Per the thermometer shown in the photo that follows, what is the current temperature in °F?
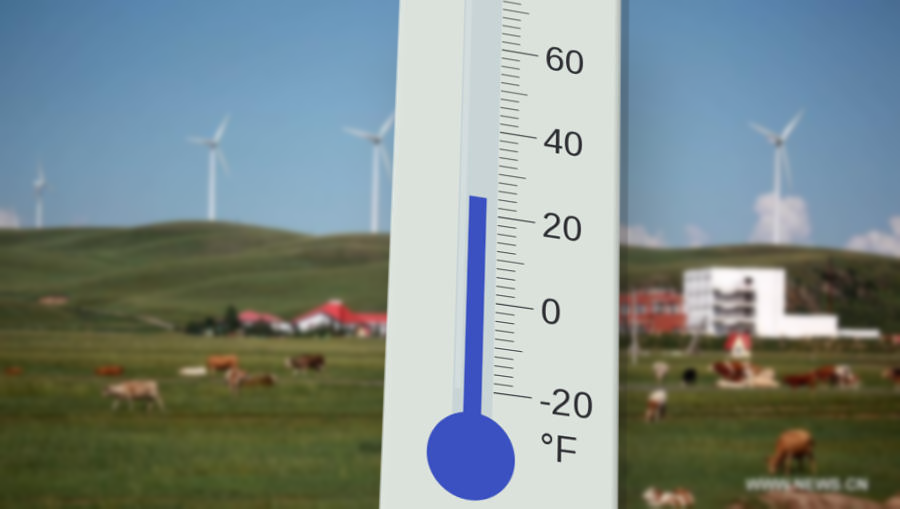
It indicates 24 °F
